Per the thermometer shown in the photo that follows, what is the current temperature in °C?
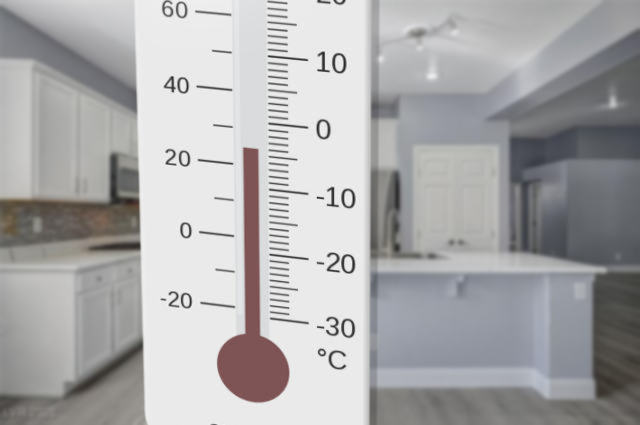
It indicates -4 °C
